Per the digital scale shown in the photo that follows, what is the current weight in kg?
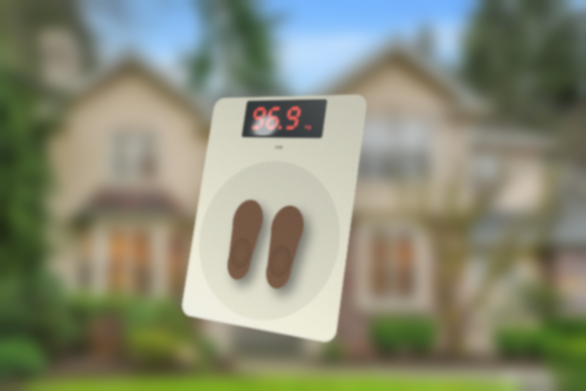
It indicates 96.9 kg
